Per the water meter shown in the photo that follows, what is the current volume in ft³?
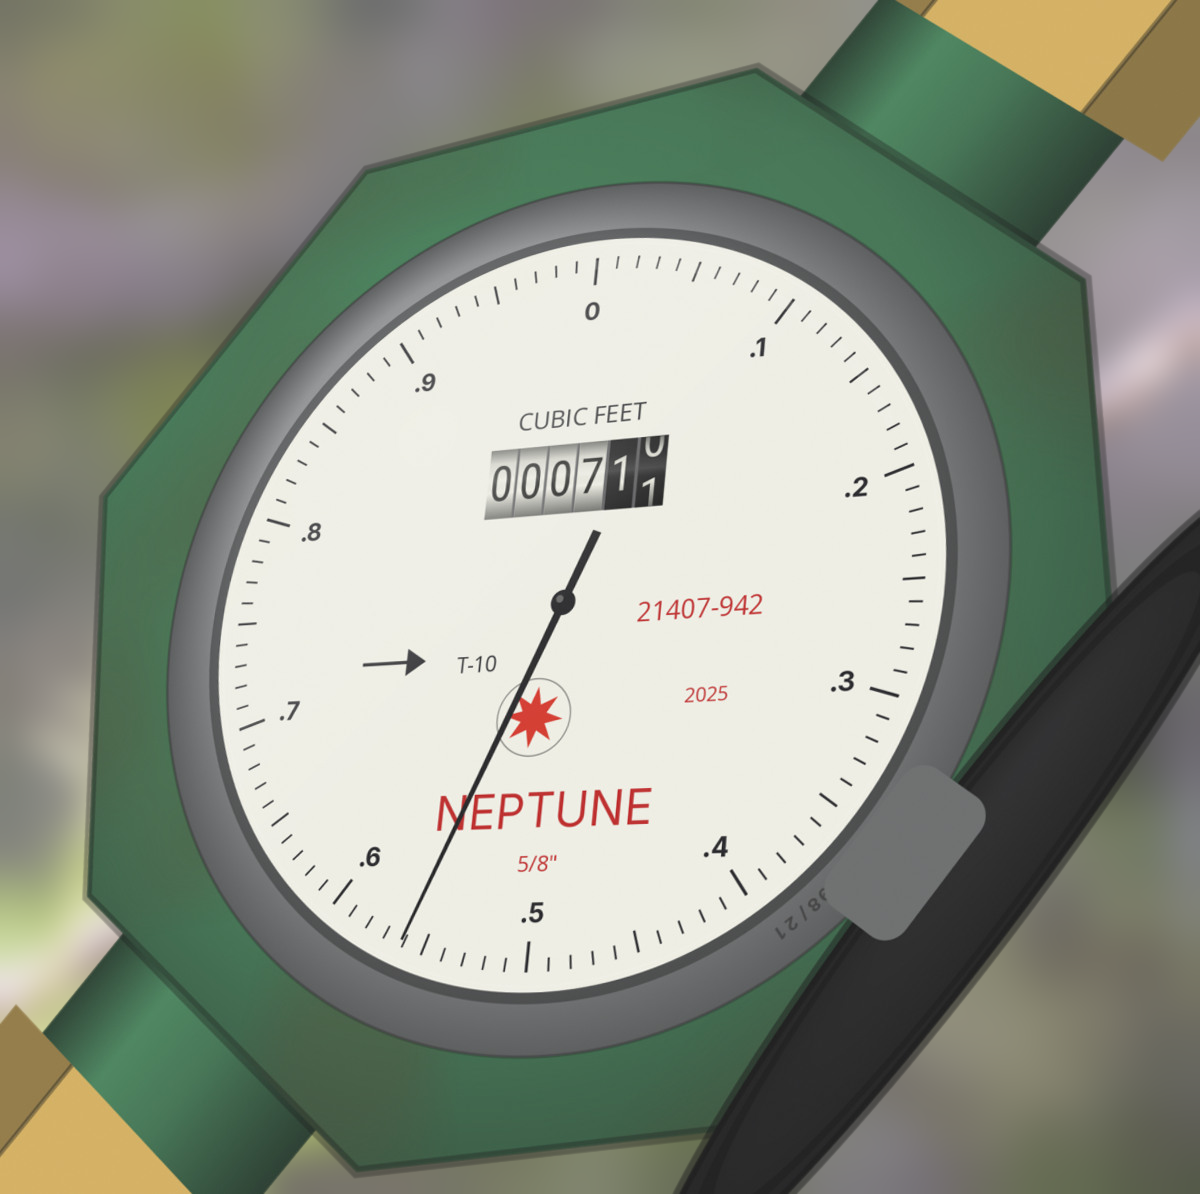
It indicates 710.56 ft³
